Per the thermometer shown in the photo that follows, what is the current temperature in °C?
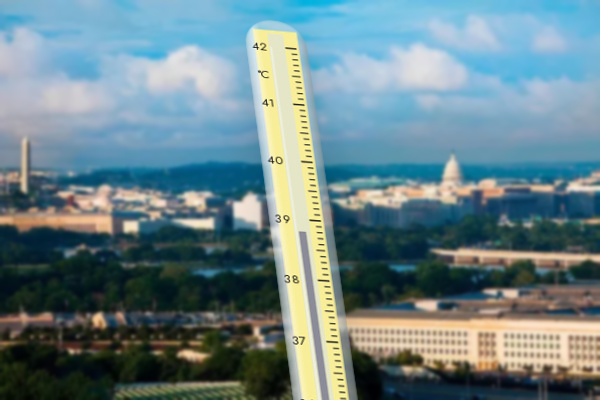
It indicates 38.8 °C
